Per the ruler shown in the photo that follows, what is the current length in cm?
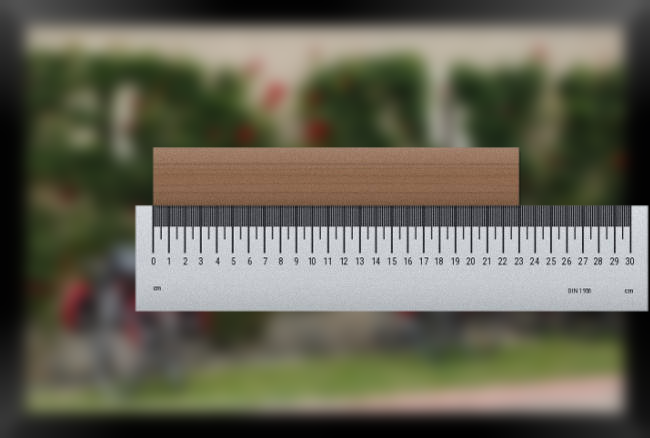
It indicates 23 cm
